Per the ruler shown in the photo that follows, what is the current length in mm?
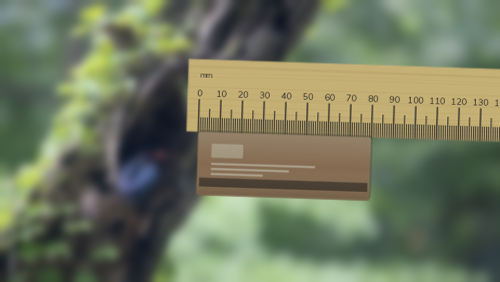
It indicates 80 mm
